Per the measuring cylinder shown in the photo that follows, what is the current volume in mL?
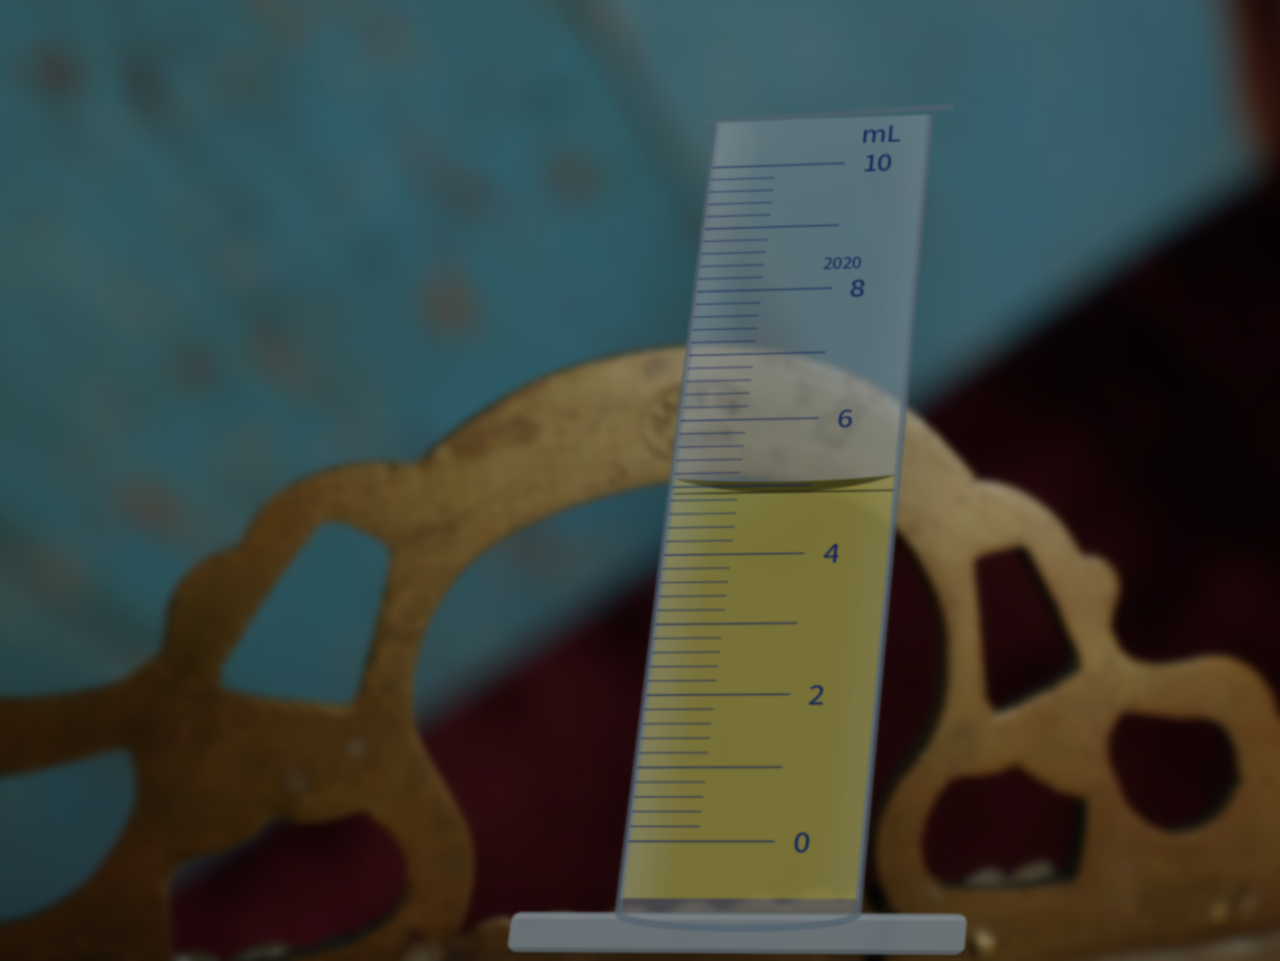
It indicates 4.9 mL
